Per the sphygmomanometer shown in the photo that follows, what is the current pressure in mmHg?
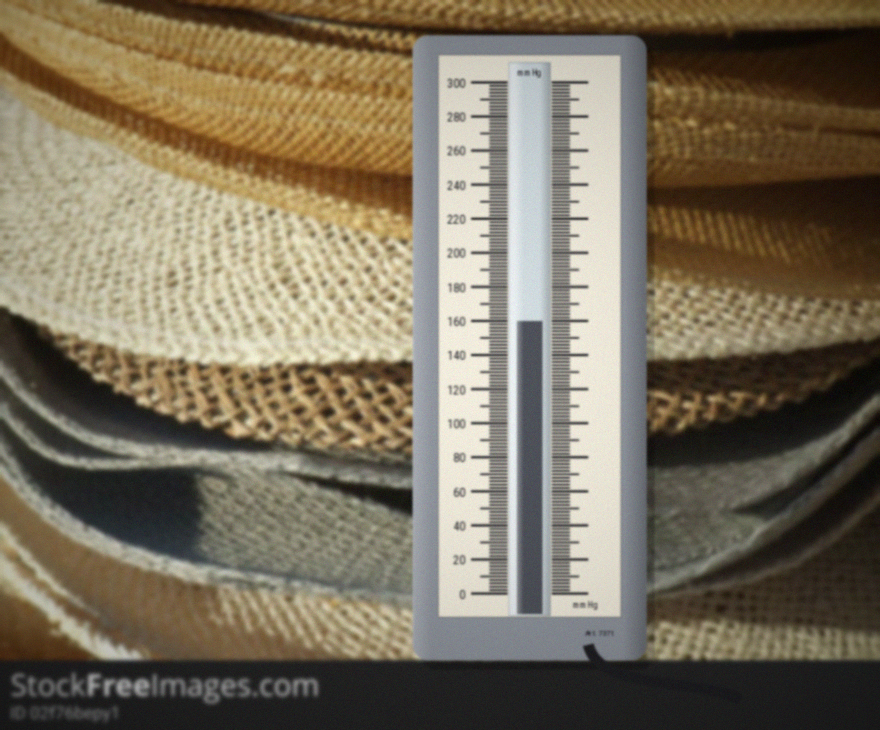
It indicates 160 mmHg
